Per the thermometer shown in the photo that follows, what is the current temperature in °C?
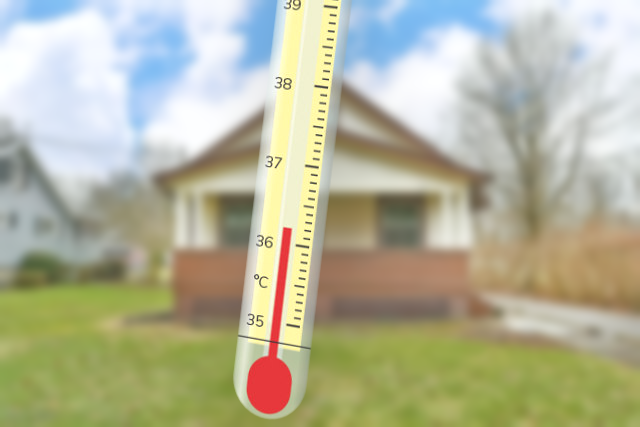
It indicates 36.2 °C
